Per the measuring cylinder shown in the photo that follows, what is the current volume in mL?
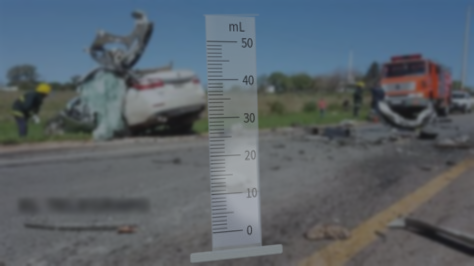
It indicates 10 mL
